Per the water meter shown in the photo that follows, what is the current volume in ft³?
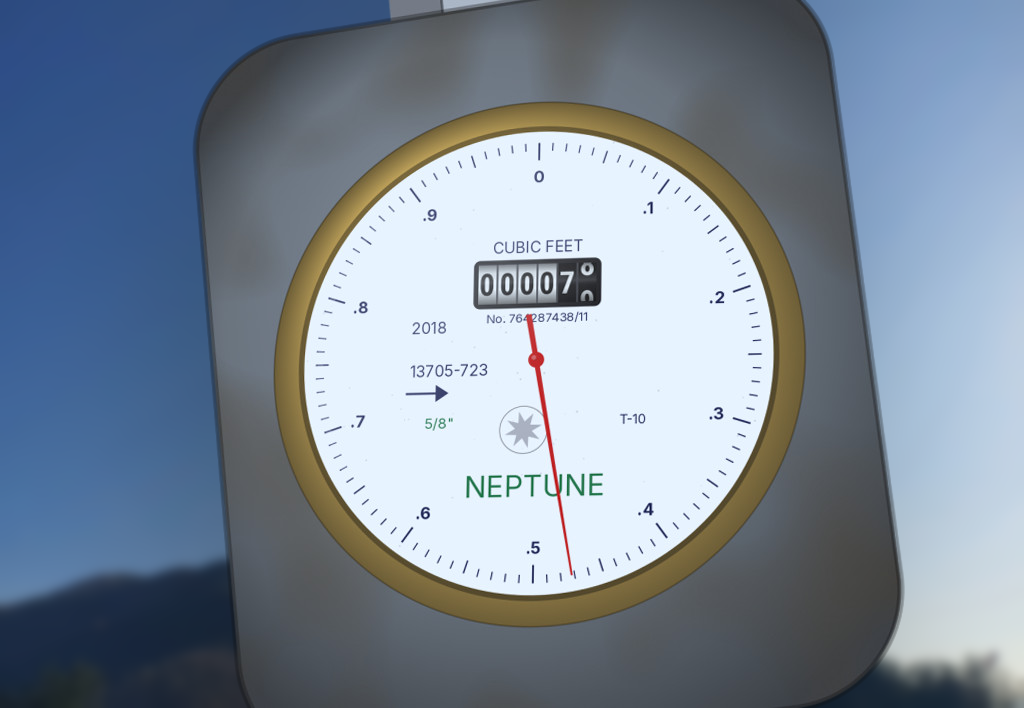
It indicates 78.47 ft³
